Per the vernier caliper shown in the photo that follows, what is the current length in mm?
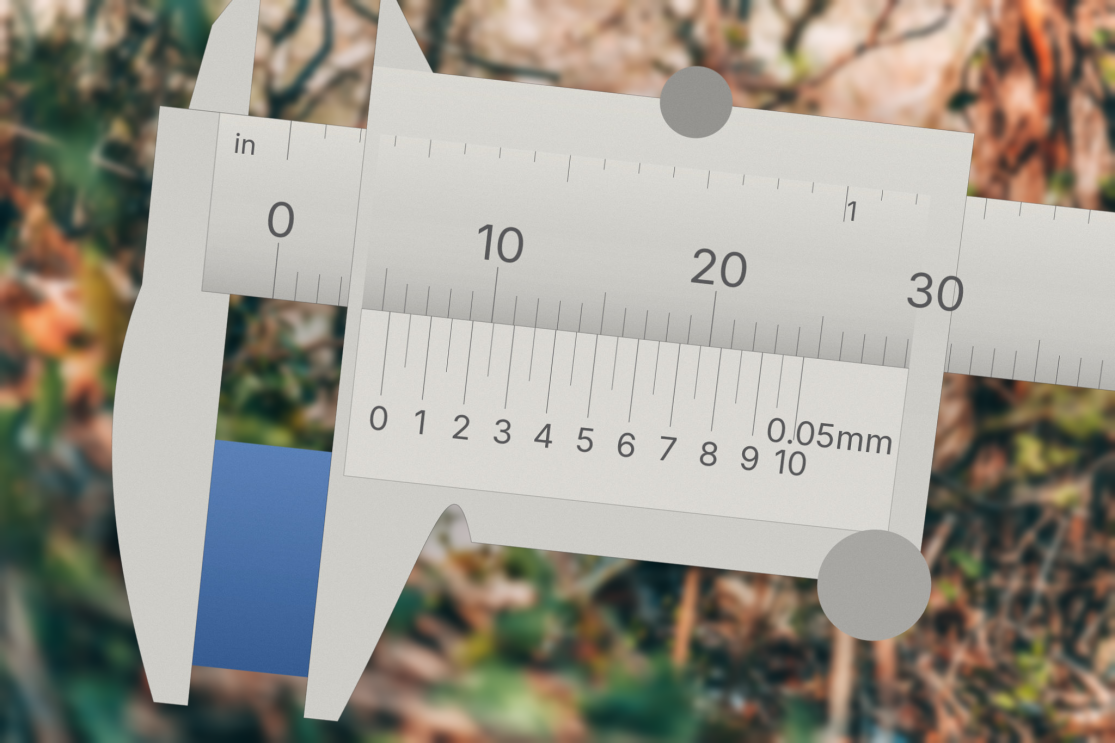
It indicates 5.35 mm
